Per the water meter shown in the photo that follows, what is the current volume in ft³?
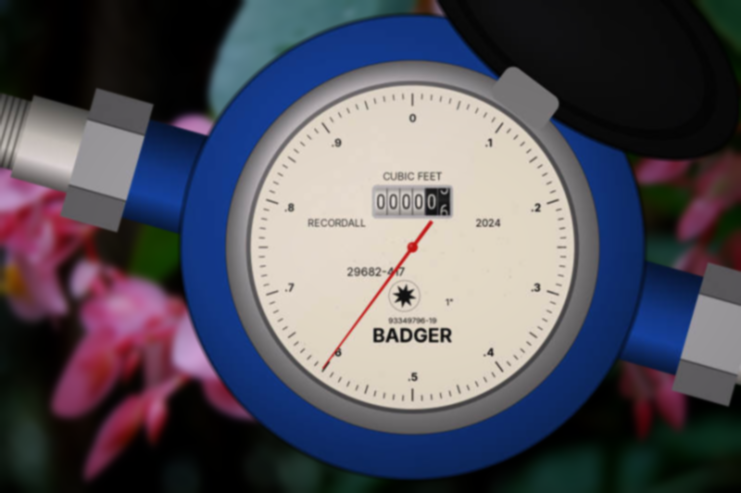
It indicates 5.60 ft³
